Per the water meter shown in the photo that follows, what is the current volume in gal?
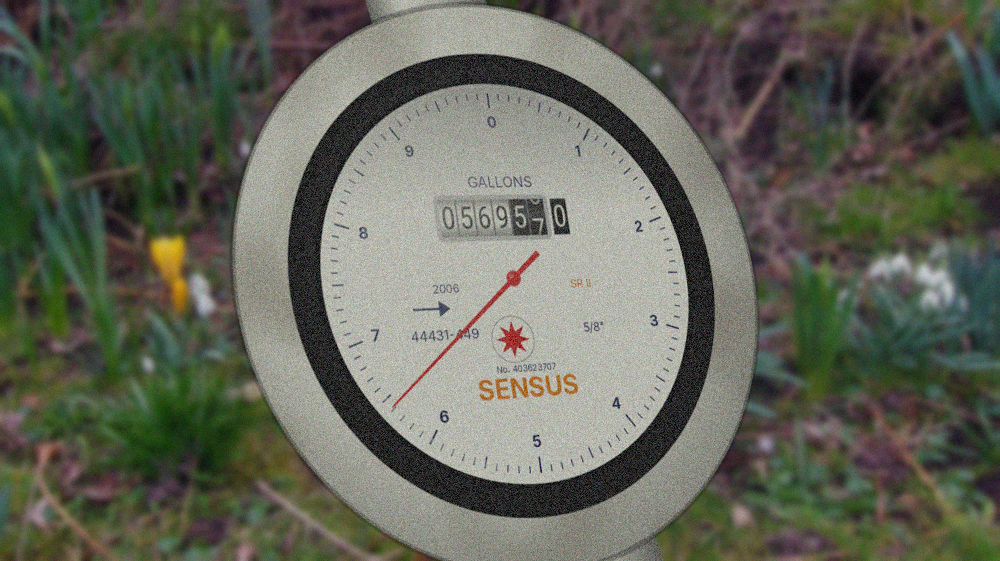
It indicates 569566.4 gal
